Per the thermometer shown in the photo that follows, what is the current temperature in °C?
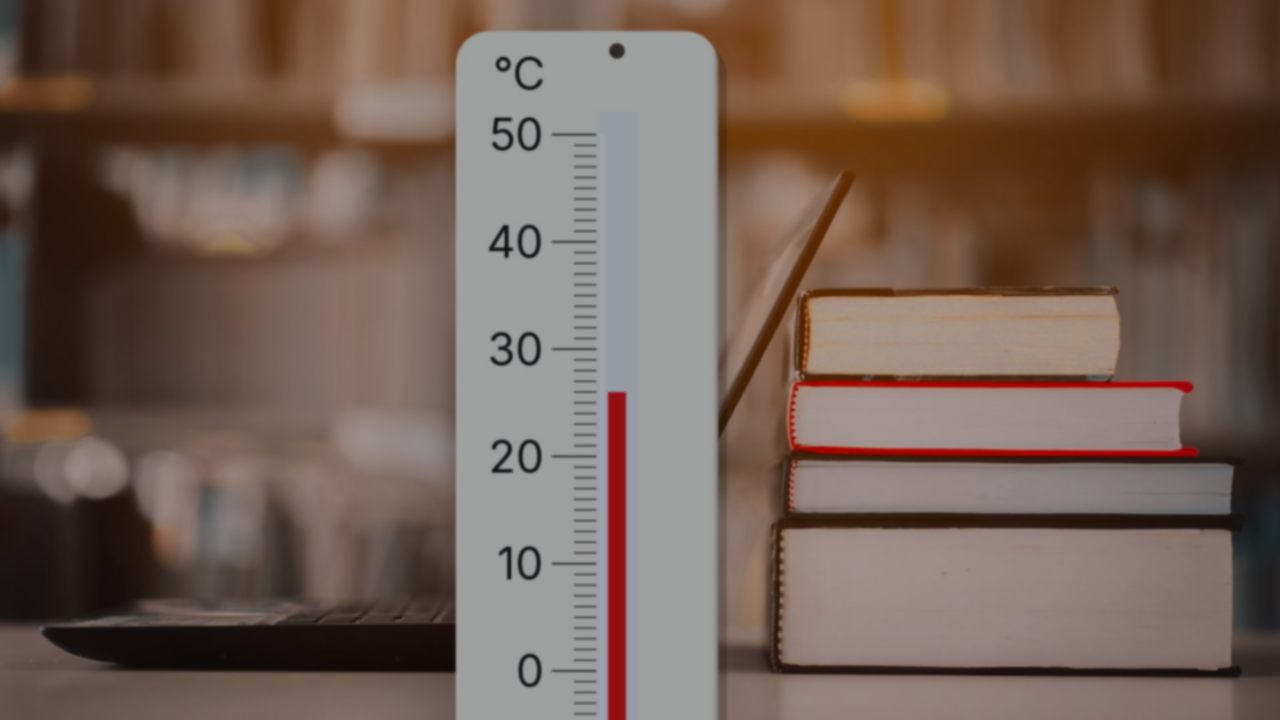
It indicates 26 °C
